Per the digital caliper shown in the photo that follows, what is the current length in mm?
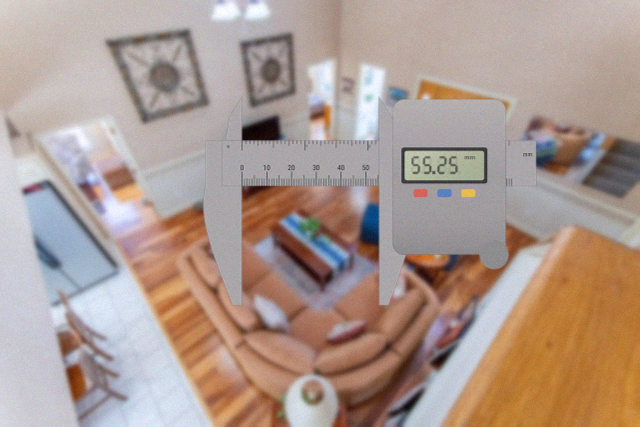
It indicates 55.25 mm
